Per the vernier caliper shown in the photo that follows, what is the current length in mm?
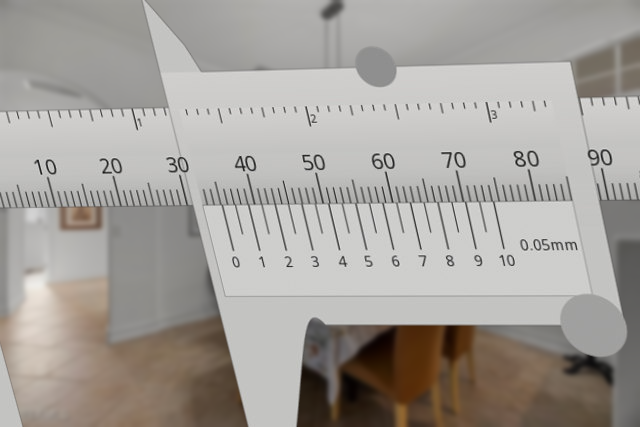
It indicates 35.2 mm
